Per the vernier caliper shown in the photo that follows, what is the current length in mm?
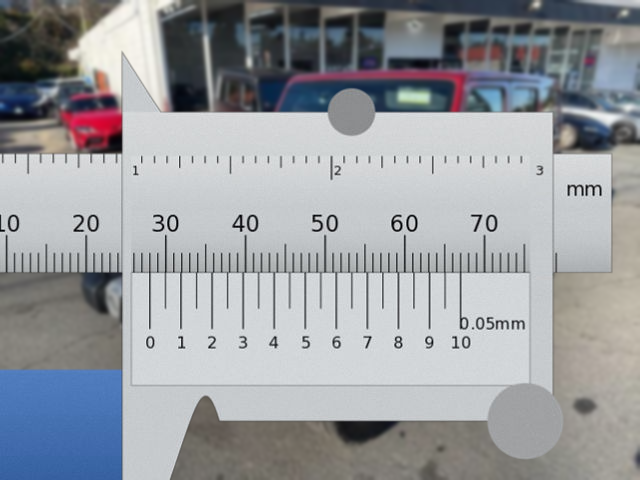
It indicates 28.0 mm
